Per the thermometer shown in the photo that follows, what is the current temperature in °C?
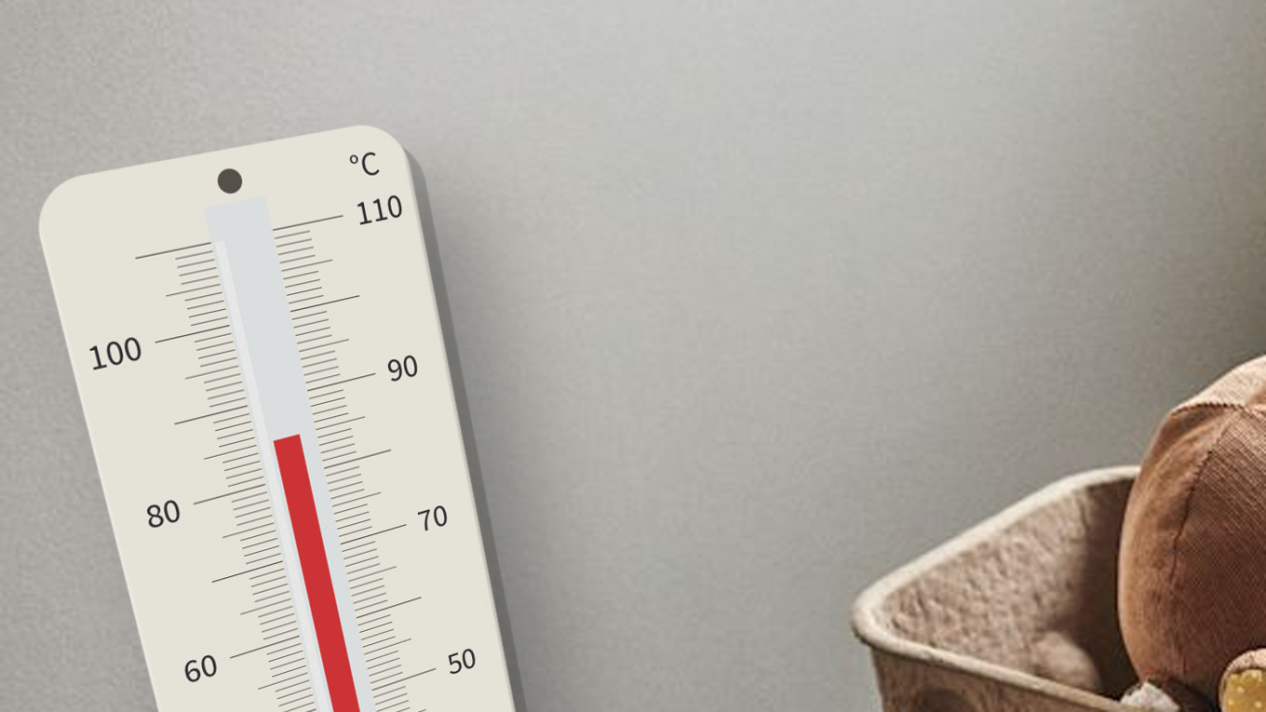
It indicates 85 °C
